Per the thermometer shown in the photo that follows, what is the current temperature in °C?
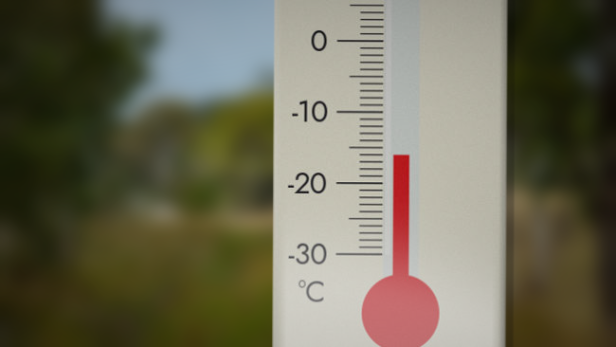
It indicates -16 °C
